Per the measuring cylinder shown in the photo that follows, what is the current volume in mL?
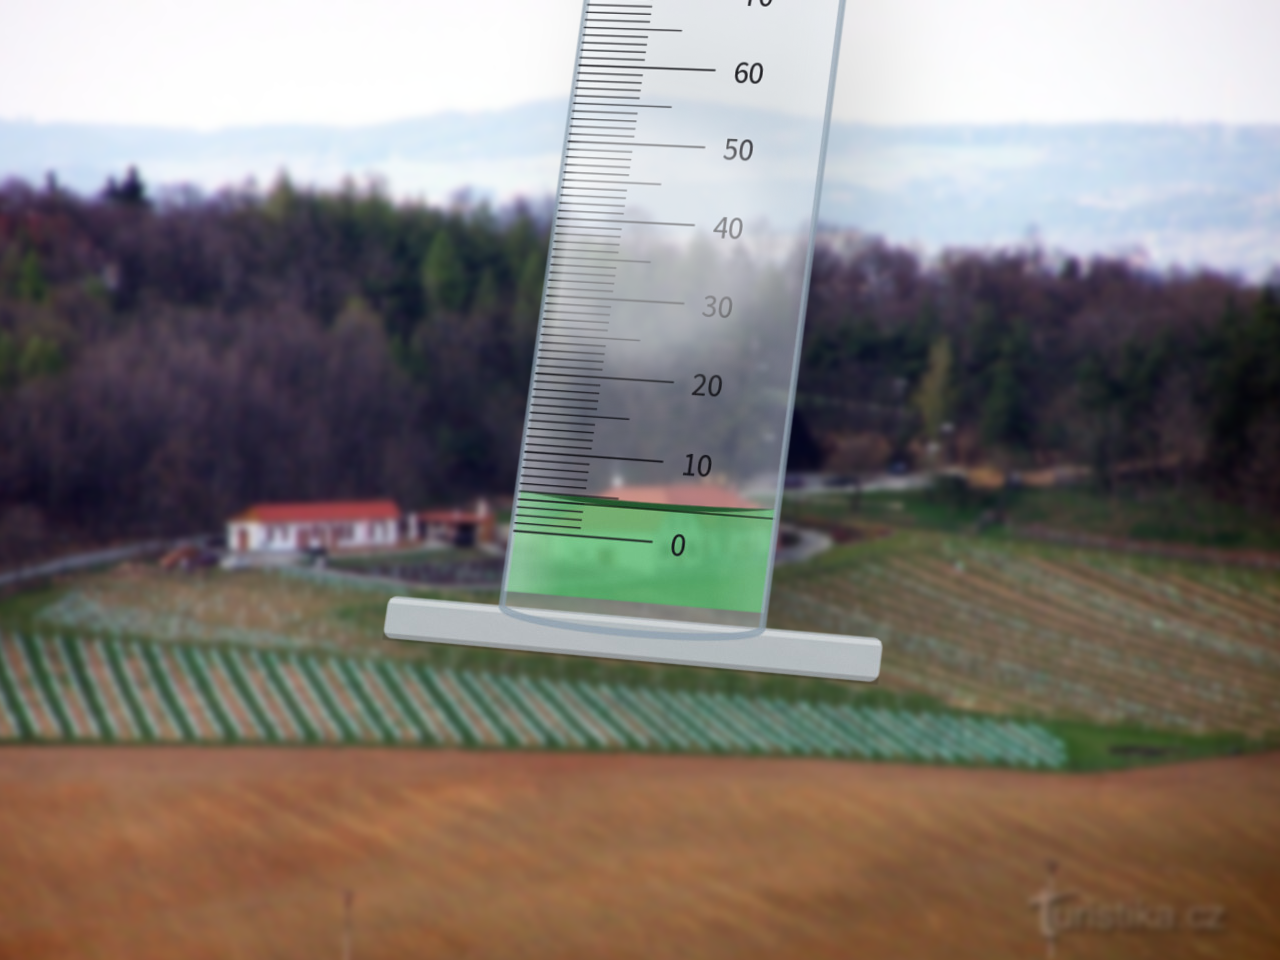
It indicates 4 mL
